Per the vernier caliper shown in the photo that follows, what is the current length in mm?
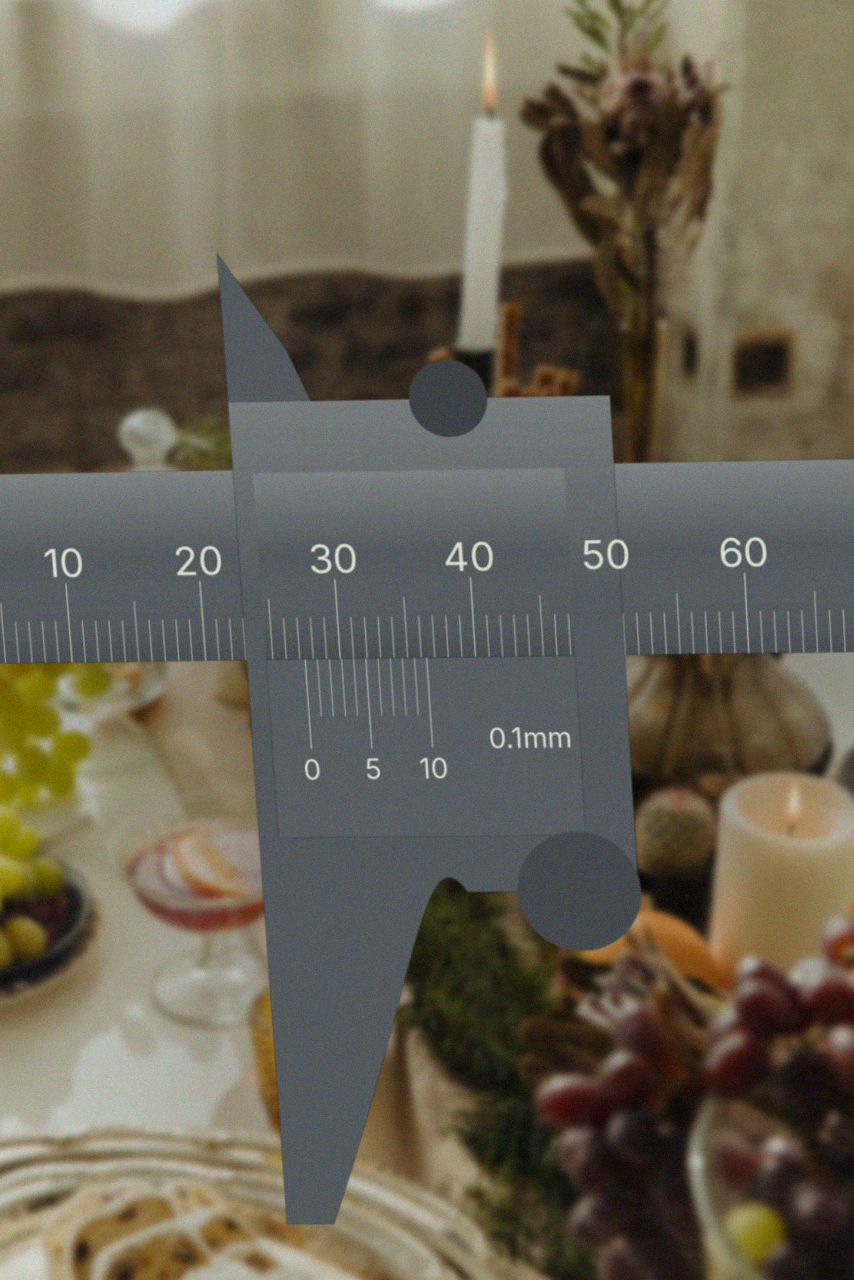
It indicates 27.4 mm
